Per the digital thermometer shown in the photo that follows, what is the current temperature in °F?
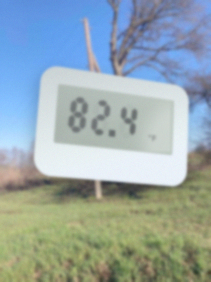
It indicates 82.4 °F
